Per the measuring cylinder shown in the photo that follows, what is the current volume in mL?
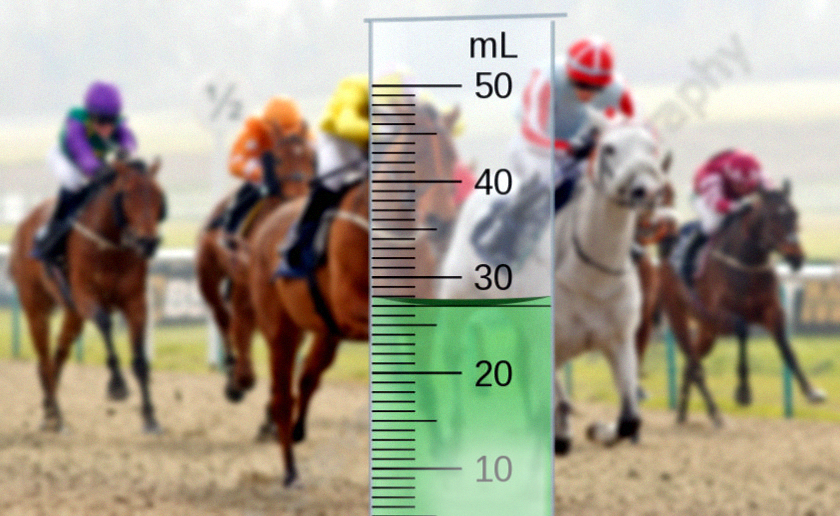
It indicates 27 mL
